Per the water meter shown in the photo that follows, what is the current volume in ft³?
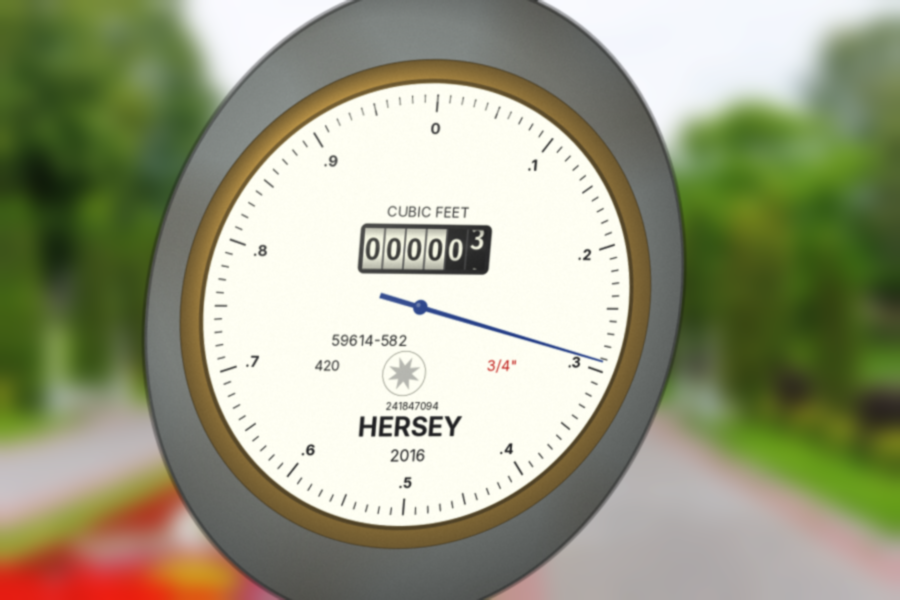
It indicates 3.29 ft³
